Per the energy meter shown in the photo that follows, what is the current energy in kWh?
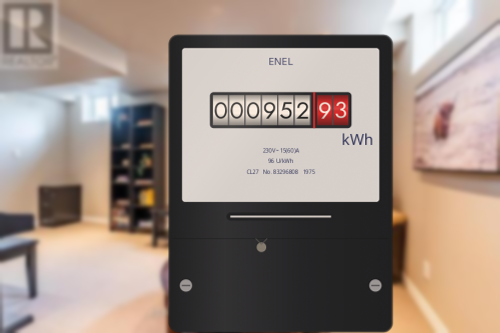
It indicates 952.93 kWh
